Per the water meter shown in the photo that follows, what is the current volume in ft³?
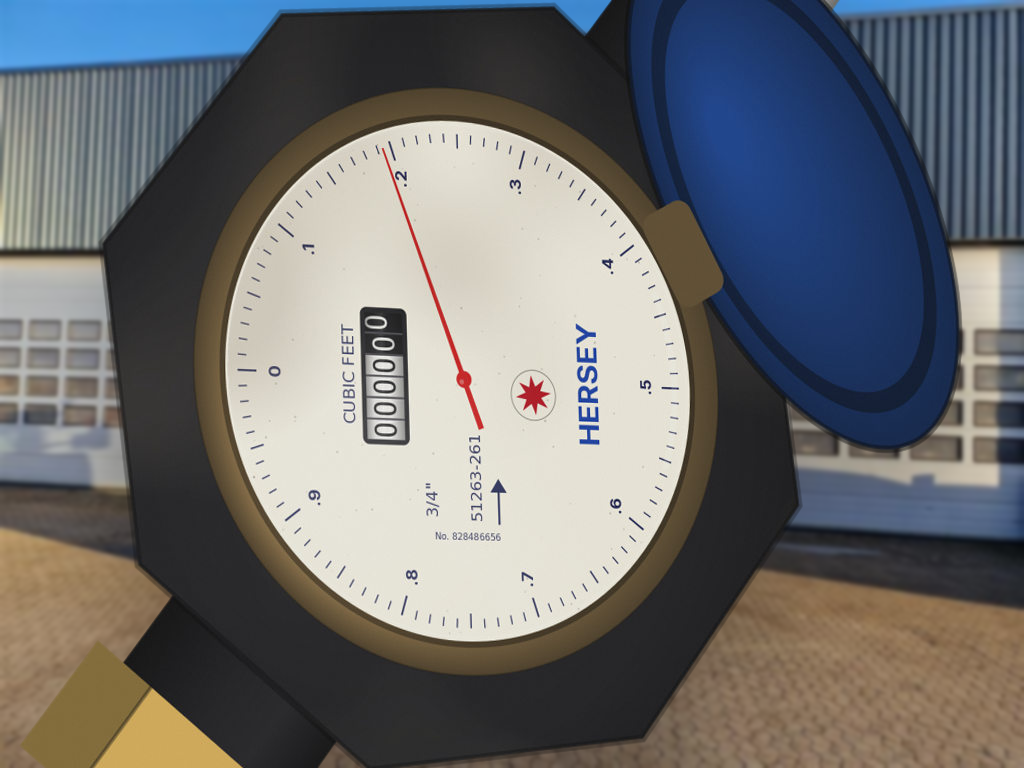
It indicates 0.19 ft³
